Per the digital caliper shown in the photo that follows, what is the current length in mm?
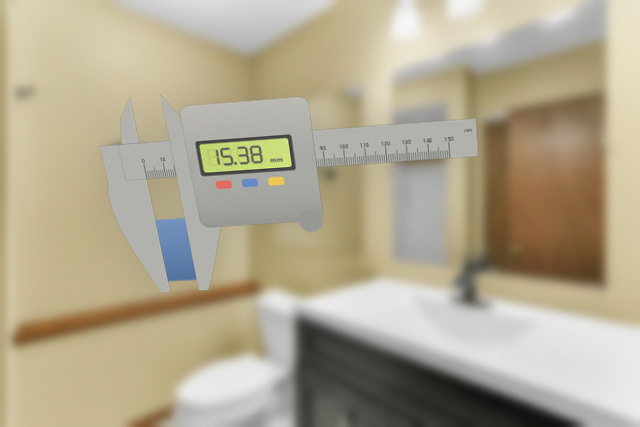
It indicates 15.38 mm
